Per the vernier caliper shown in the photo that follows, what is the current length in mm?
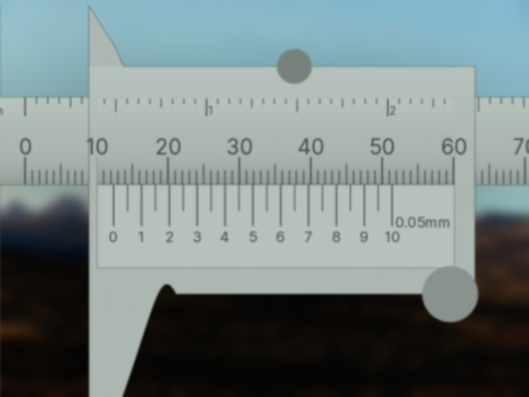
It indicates 12.4 mm
